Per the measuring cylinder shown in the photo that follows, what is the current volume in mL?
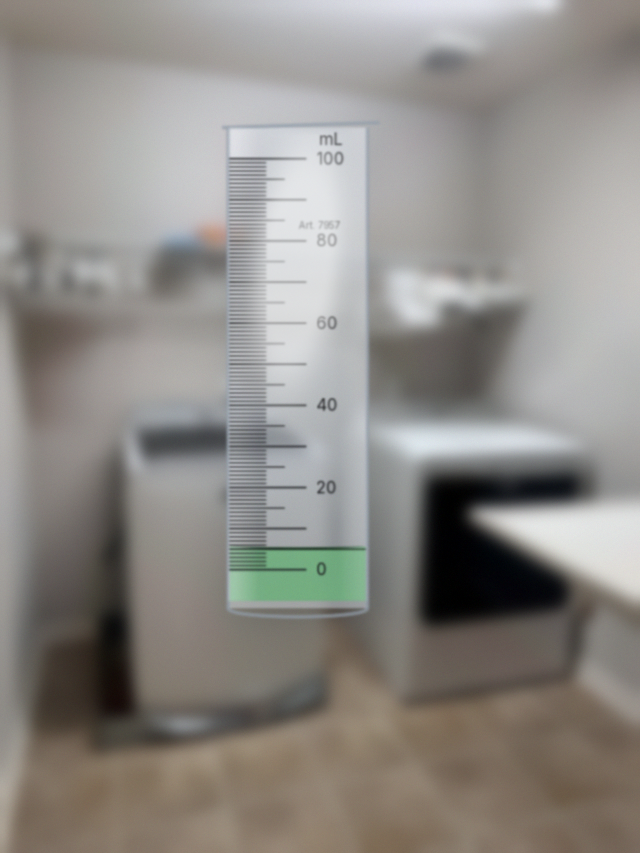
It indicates 5 mL
